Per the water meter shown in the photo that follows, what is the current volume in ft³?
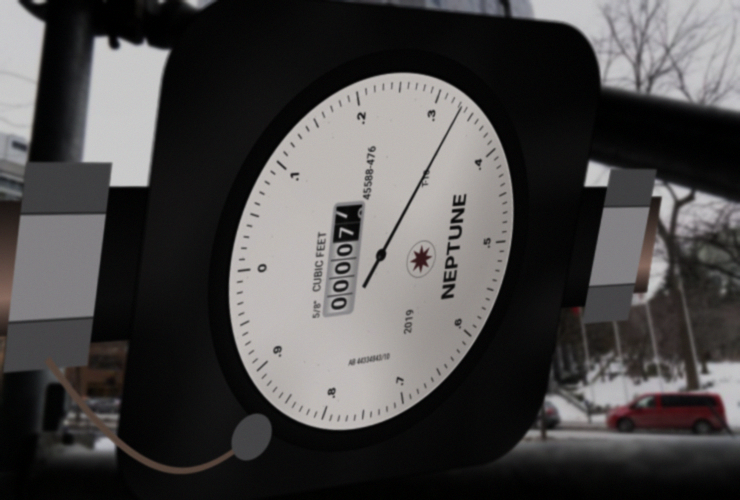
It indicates 77.33 ft³
